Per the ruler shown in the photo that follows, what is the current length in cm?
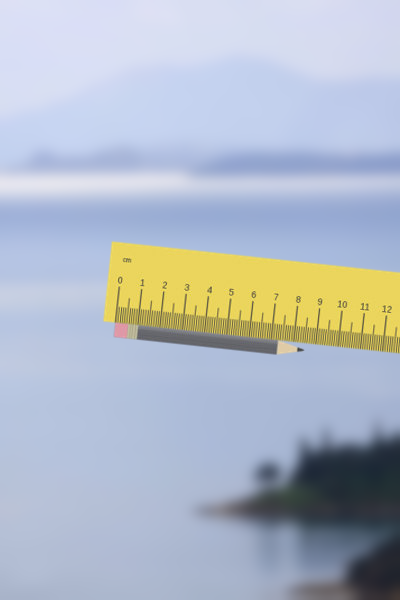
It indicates 8.5 cm
